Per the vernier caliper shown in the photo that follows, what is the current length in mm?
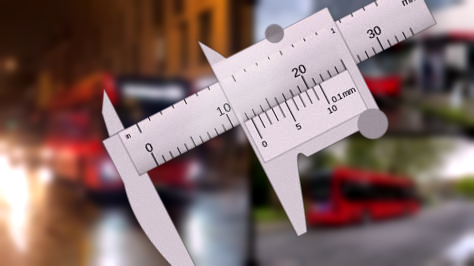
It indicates 12.4 mm
